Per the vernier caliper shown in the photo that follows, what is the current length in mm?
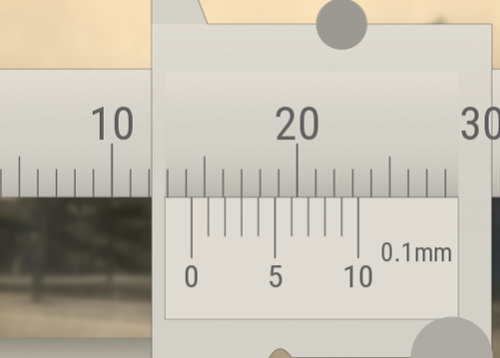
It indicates 14.3 mm
